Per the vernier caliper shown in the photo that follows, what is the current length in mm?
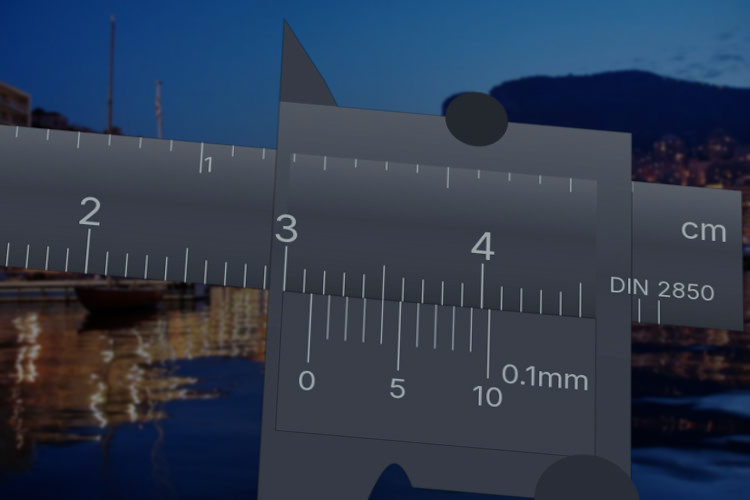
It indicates 31.4 mm
